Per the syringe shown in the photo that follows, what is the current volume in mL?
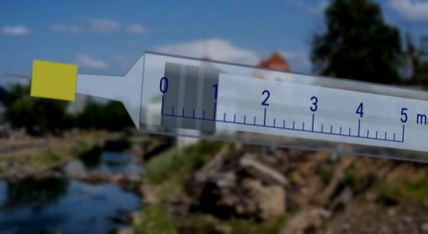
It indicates 0 mL
